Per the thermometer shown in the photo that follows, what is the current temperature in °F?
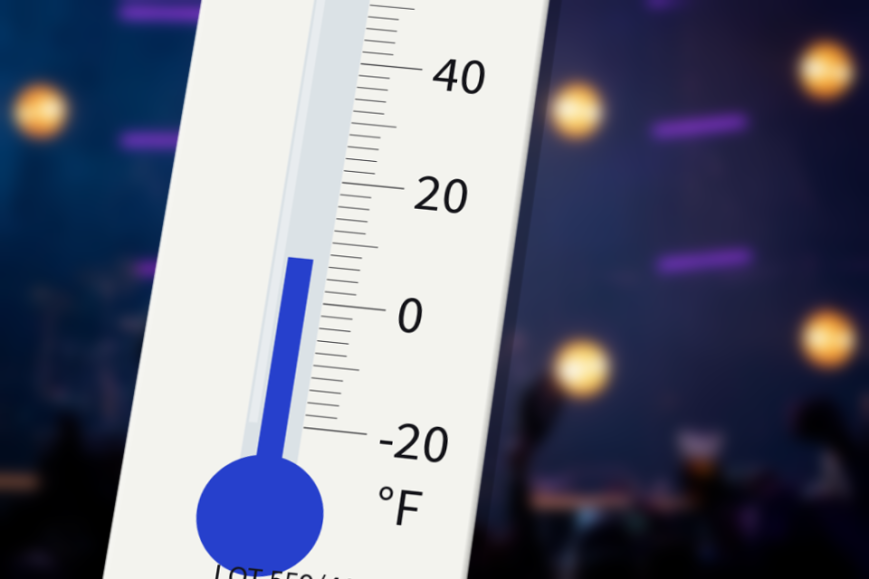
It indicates 7 °F
